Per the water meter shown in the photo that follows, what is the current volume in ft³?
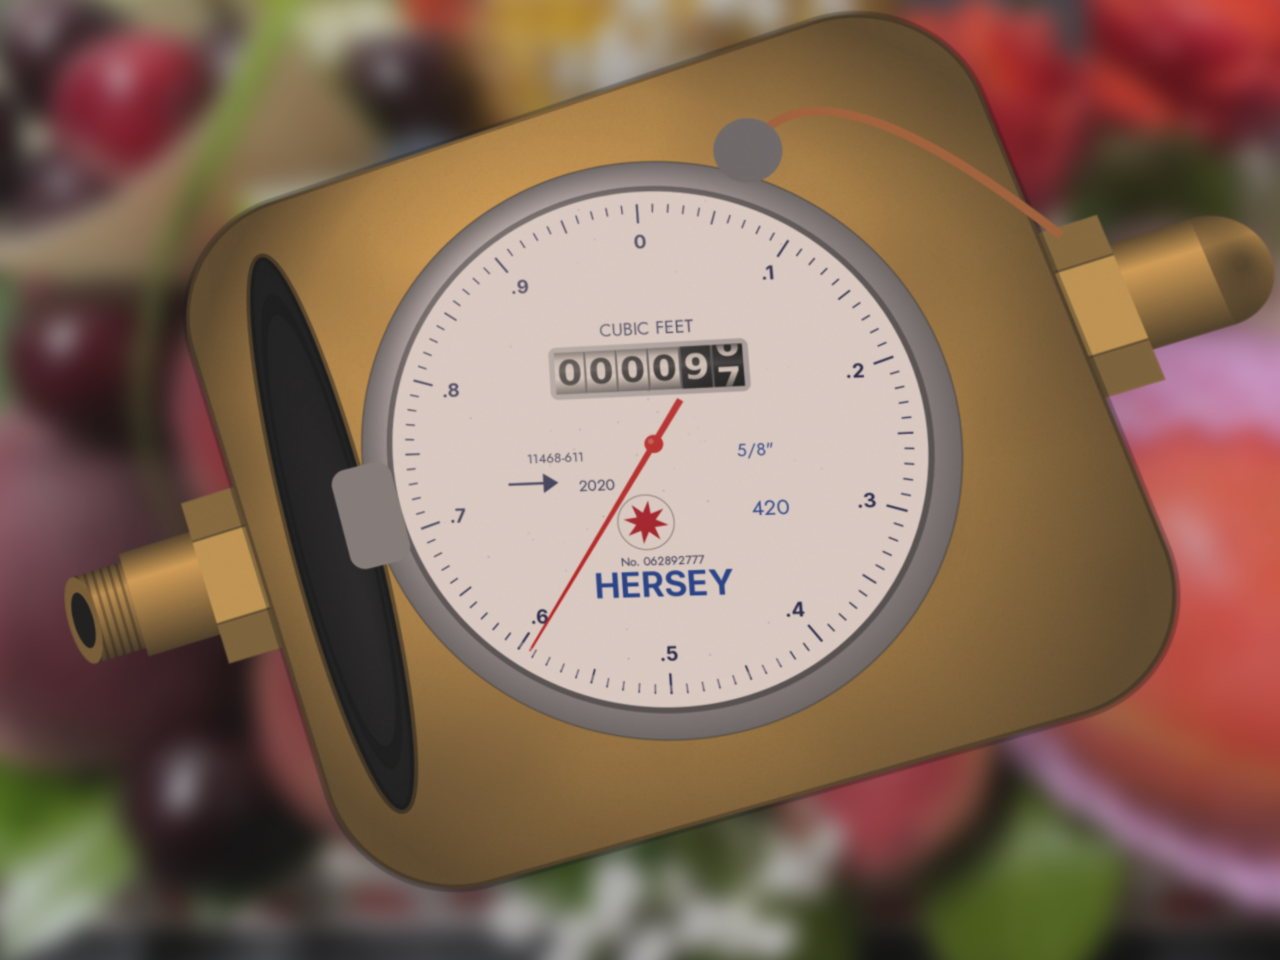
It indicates 96.59 ft³
